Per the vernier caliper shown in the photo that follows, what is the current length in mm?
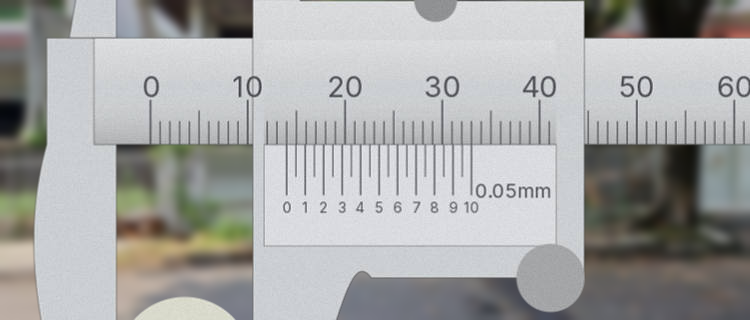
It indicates 14.0 mm
